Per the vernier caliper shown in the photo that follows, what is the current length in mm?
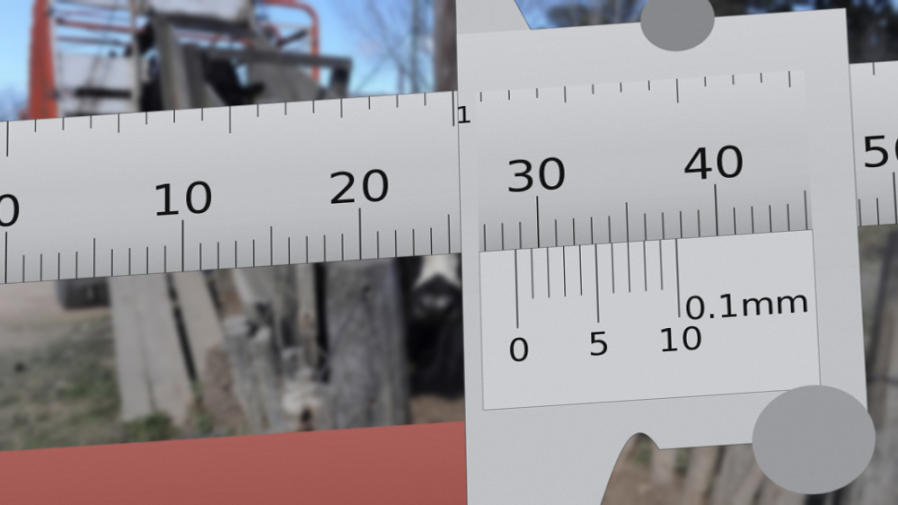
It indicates 28.7 mm
